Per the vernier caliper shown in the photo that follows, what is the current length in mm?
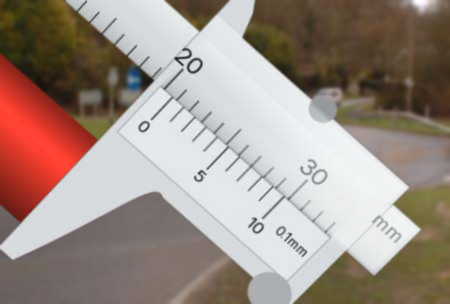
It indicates 20.7 mm
